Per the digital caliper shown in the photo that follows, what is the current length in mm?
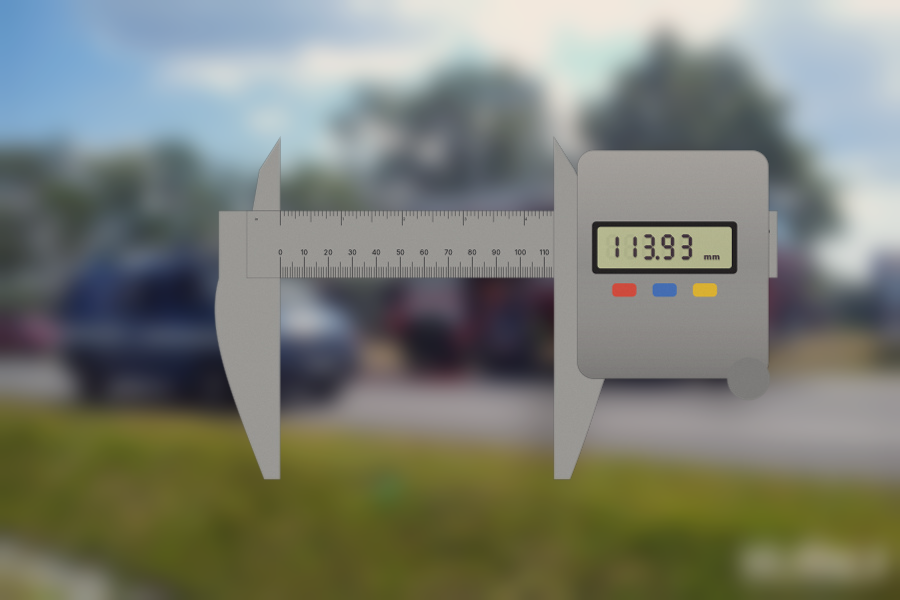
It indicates 113.93 mm
